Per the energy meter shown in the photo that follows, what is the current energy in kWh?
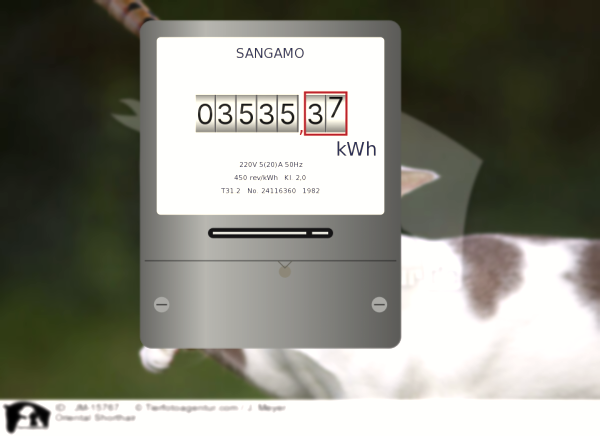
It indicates 3535.37 kWh
